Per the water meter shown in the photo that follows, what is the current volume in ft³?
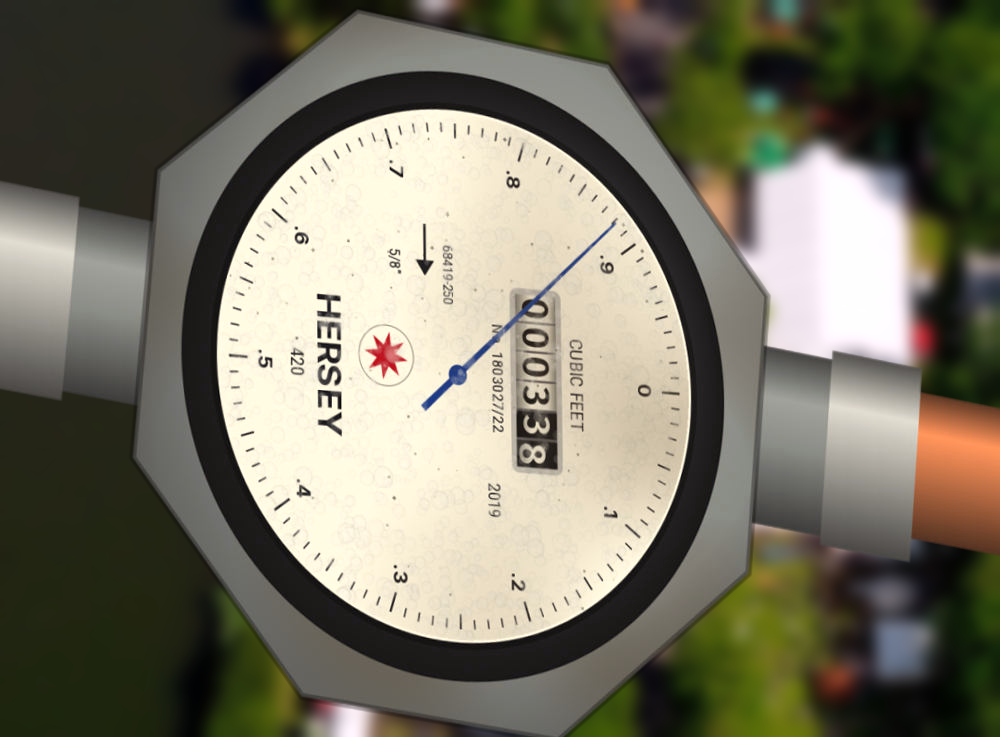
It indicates 337.88 ft³
